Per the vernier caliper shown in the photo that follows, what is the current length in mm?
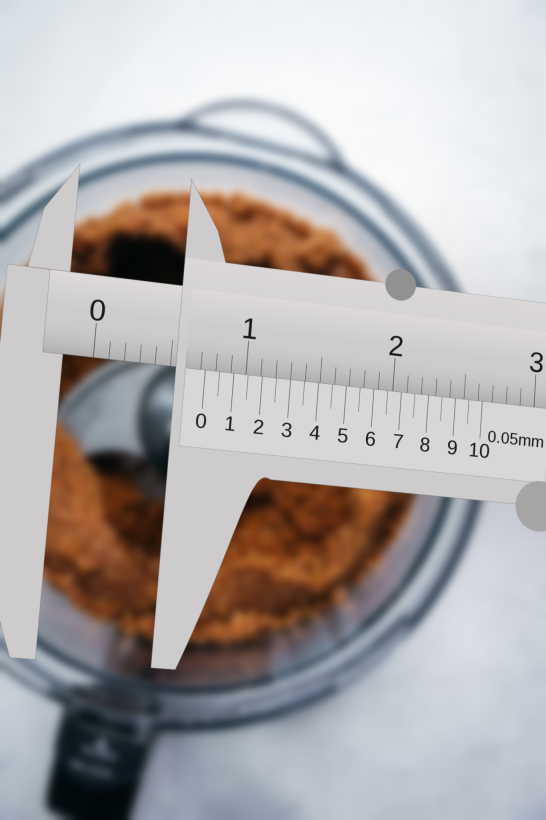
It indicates 7.3 mm
